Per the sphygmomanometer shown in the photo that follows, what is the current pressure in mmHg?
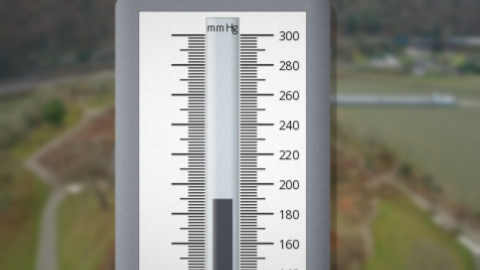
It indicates 190 mmHg
